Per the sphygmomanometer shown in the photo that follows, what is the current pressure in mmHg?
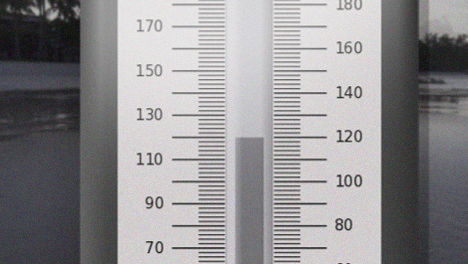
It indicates 120 mmHg
